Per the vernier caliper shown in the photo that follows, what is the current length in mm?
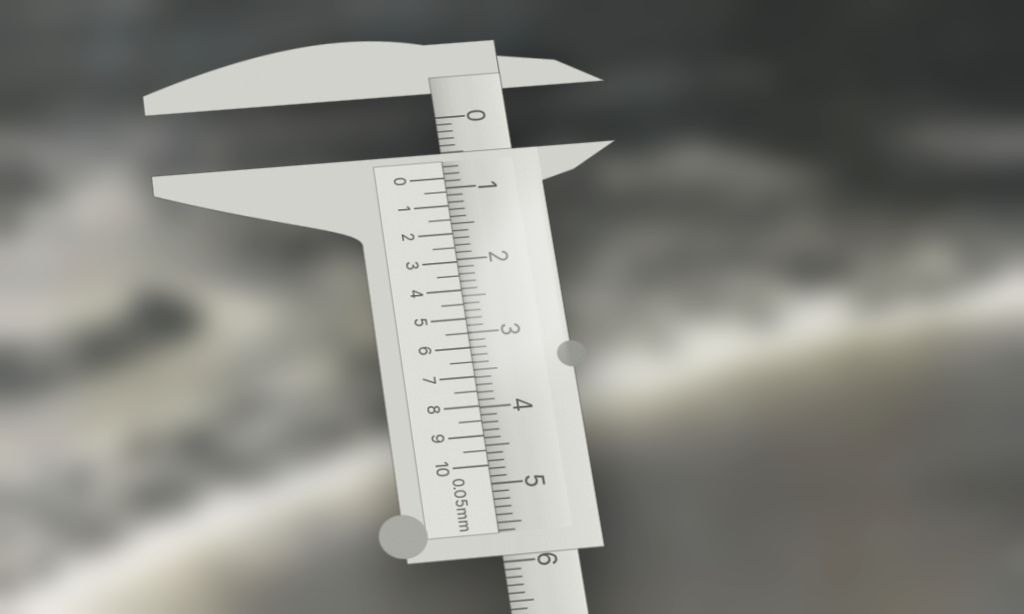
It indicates 8.6 mm
